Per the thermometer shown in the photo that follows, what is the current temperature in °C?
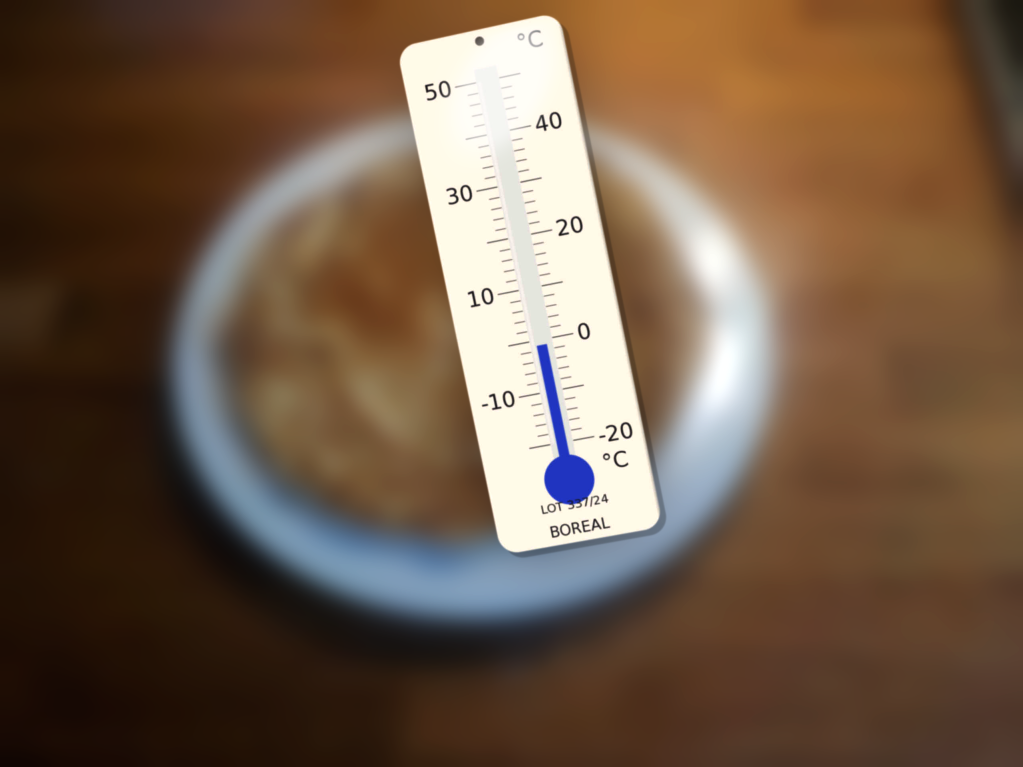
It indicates -1 °C
